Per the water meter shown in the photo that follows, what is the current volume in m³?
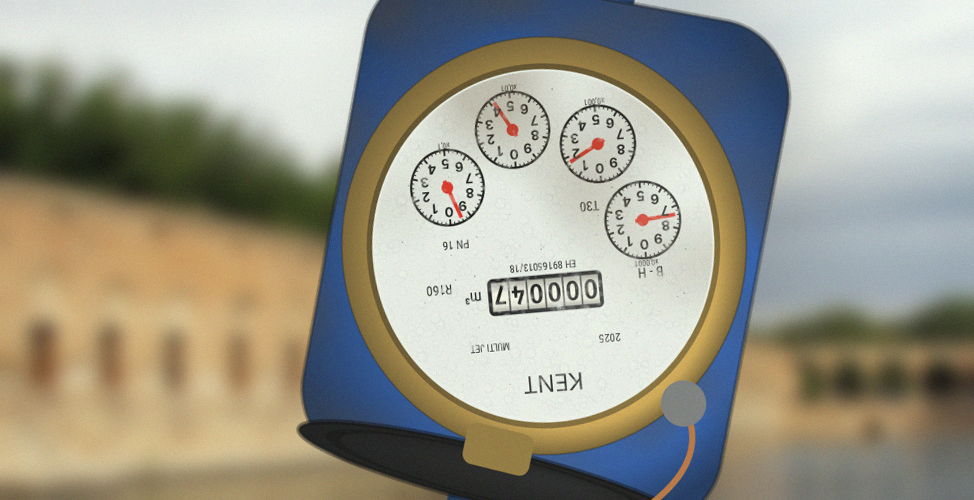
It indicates 46.9417 m³
